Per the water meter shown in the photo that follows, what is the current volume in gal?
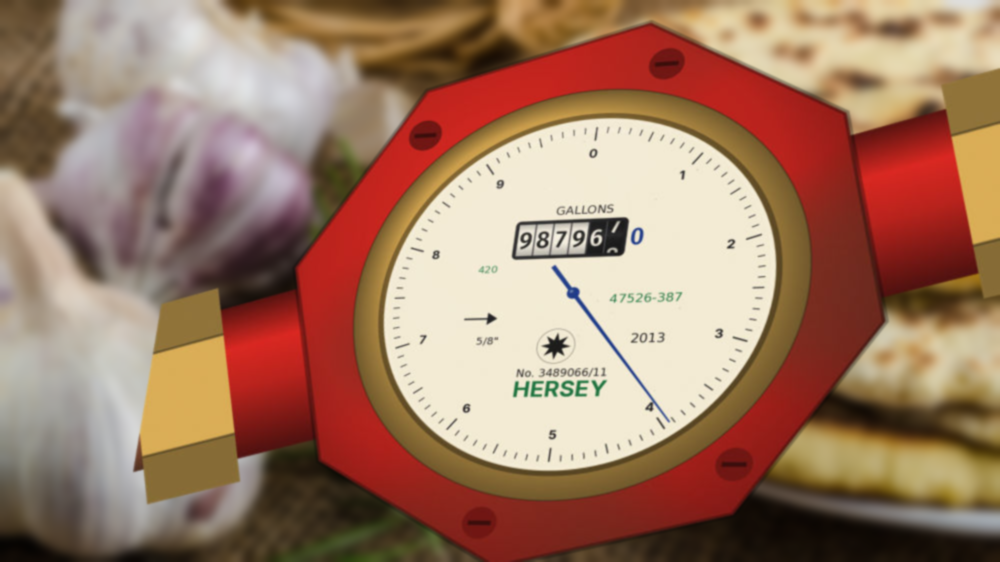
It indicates 9879673.9 gal
